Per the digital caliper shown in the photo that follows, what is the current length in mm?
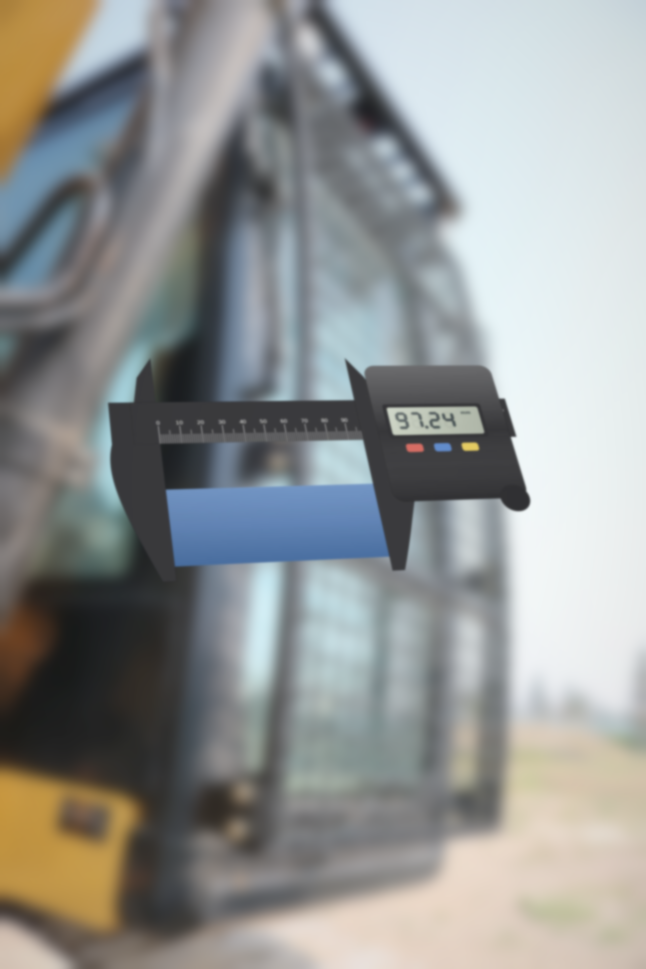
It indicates 97.24 mm
